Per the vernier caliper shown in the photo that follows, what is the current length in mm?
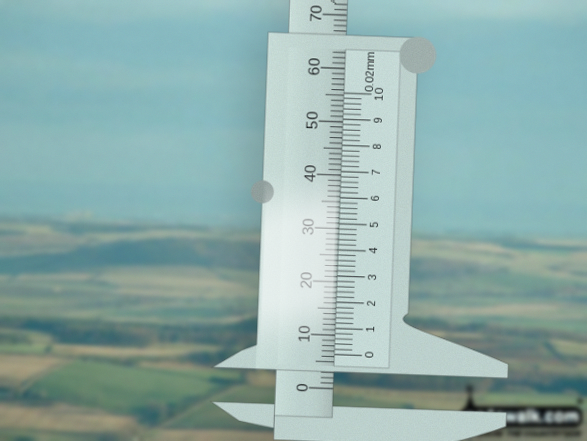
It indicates 6.4 mm
